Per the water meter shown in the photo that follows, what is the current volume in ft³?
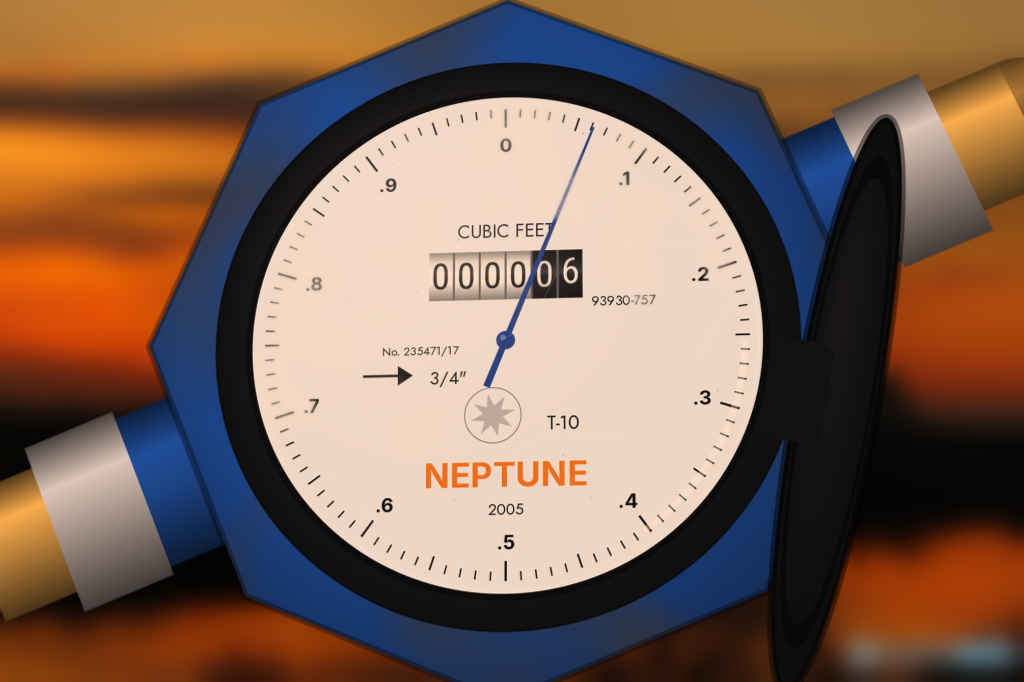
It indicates 6.06 ft³
